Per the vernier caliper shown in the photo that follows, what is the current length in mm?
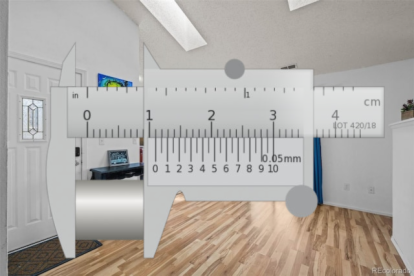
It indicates 11.0 mm
